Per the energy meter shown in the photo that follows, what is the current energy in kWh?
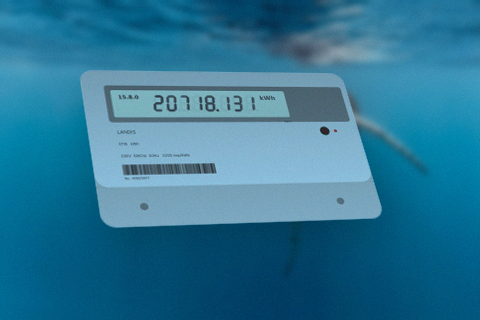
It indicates 20718.131 kWh
